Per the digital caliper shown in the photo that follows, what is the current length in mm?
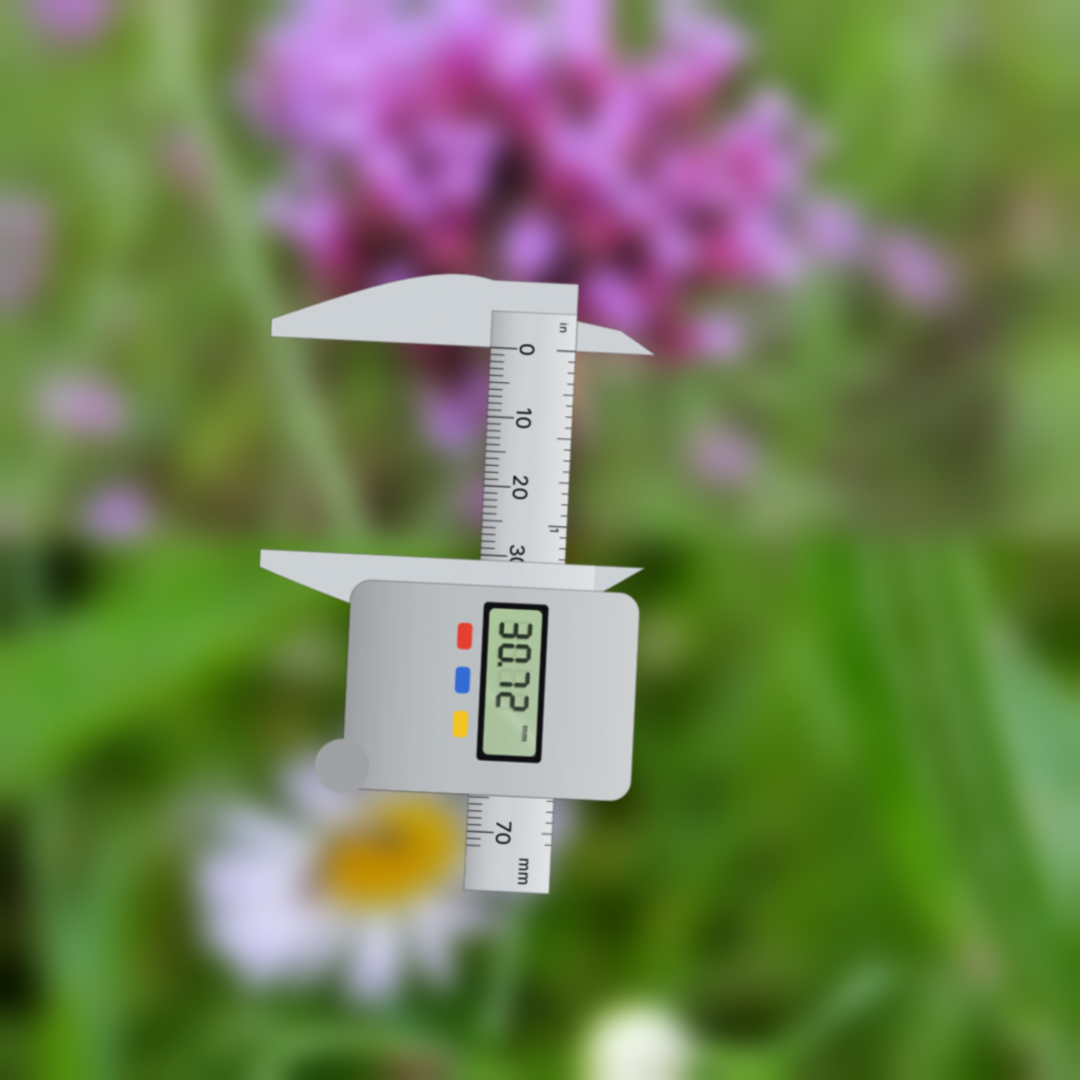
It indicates 30.72 mm
